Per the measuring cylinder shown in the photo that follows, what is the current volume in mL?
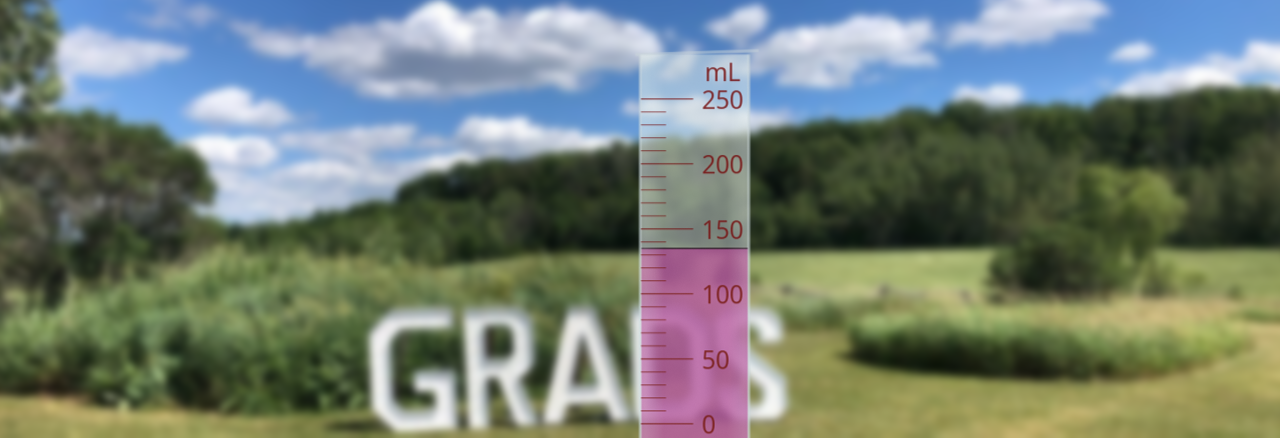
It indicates 135 mL
